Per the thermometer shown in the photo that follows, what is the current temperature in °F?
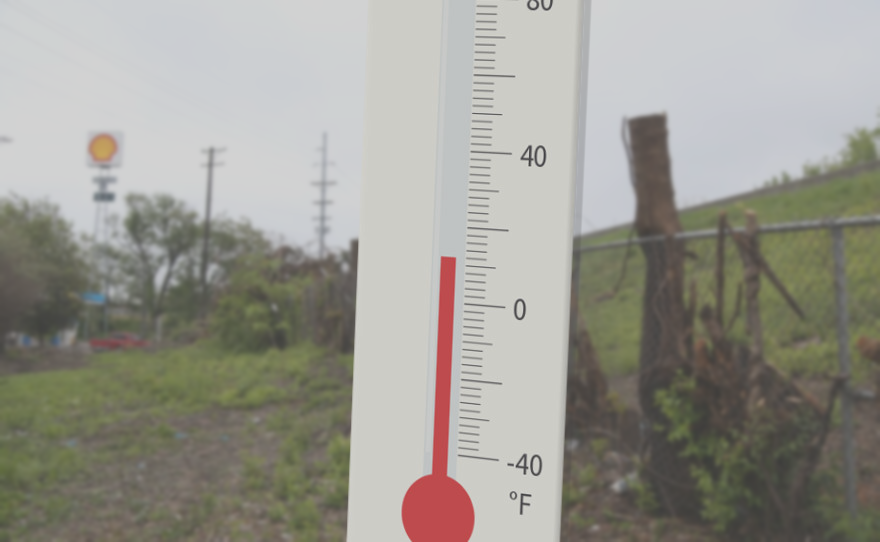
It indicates 12 °F
